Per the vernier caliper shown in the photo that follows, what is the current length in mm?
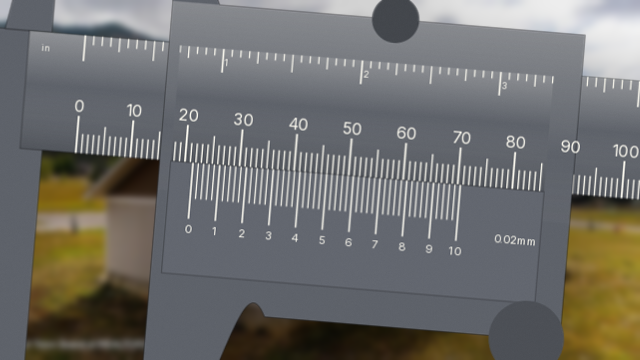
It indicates 21.5 mm
